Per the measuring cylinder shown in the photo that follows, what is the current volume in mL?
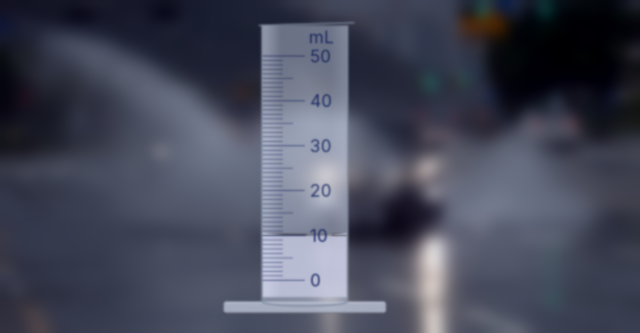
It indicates 10 mL
